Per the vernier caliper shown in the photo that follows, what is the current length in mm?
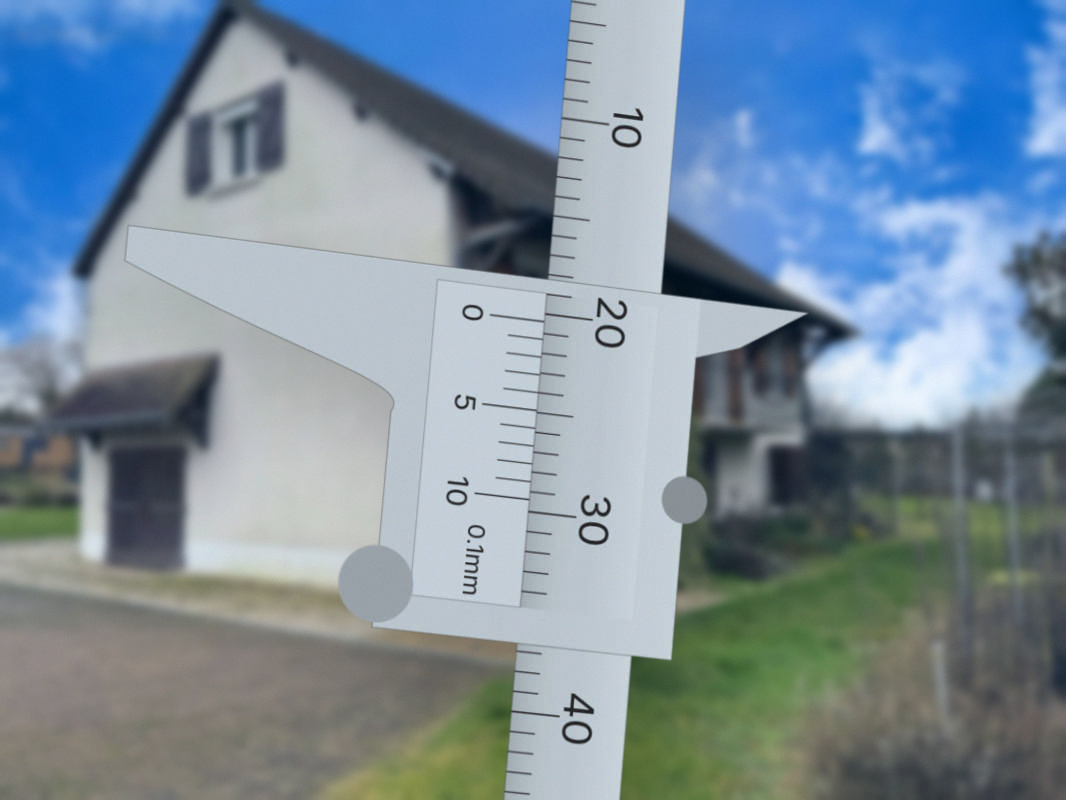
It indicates 20.4 mm
